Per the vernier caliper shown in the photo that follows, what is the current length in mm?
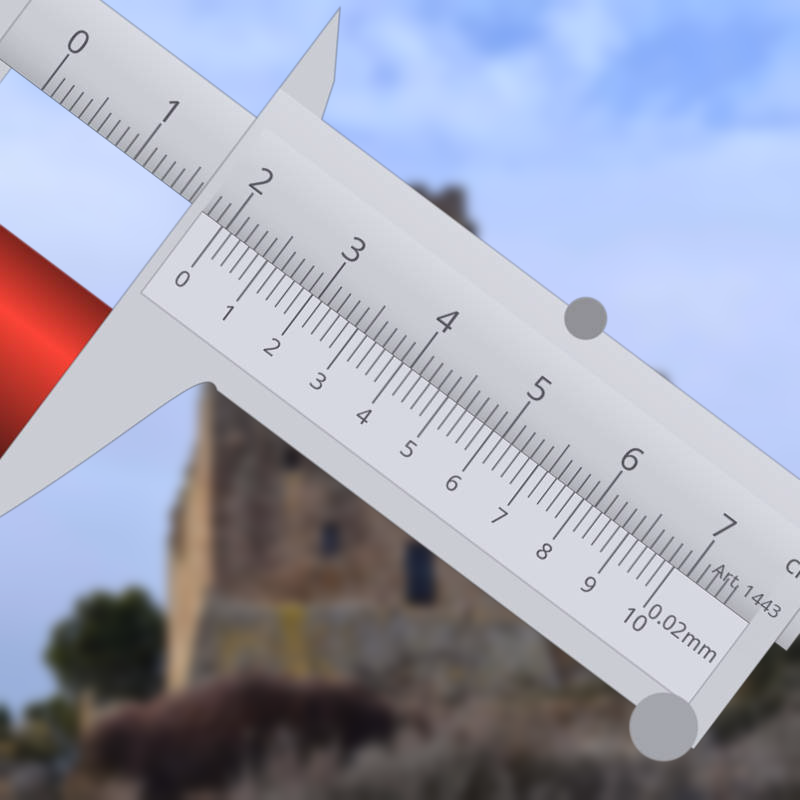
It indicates 19.6 mm
